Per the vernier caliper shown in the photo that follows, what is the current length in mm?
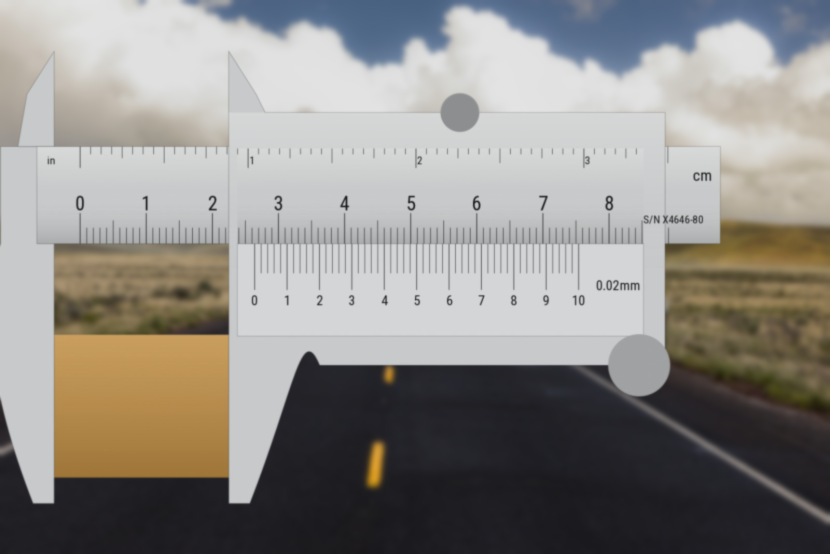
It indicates 26.4 mm
